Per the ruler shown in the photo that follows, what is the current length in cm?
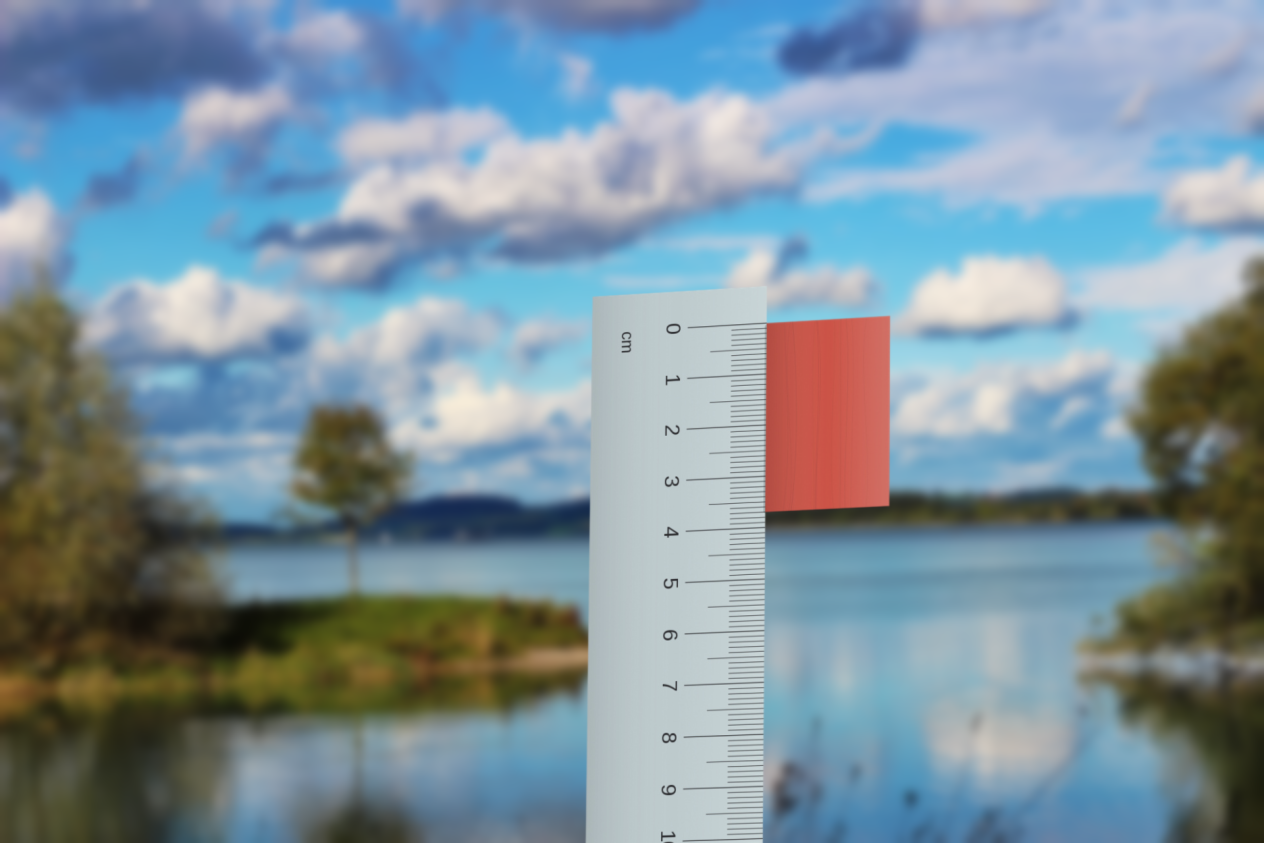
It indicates 3.7 cm
